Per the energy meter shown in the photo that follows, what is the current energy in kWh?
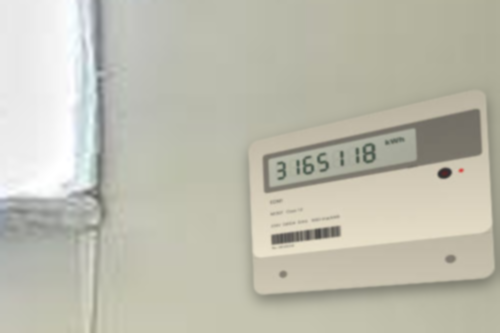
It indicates 3165118 kWh
